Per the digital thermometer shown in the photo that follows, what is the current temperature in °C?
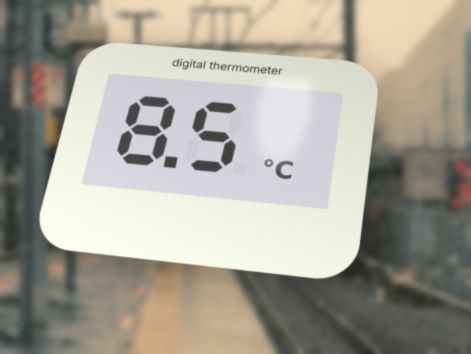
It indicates 8.5 °C
